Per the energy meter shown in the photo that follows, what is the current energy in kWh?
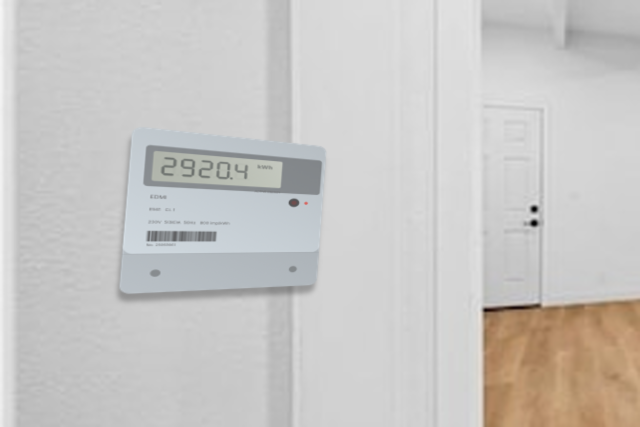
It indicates 2920.4 kWh
